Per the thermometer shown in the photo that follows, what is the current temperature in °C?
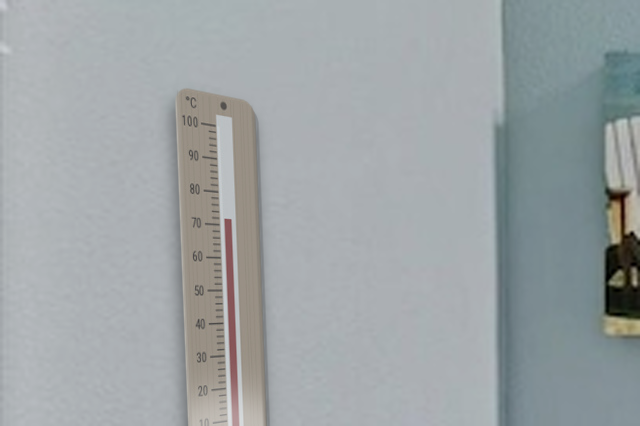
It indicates 72 °C
